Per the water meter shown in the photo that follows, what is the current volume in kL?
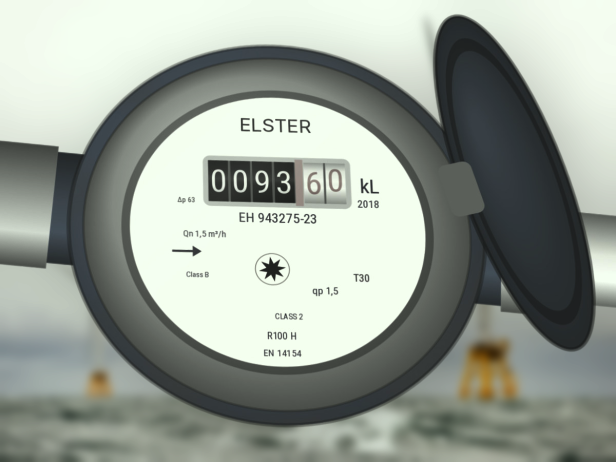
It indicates 93.60 kL
